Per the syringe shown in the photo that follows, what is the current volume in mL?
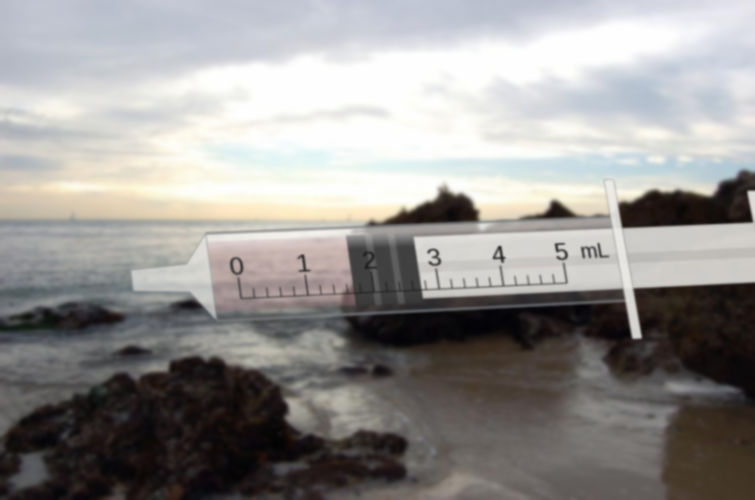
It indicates 1.7 mL
